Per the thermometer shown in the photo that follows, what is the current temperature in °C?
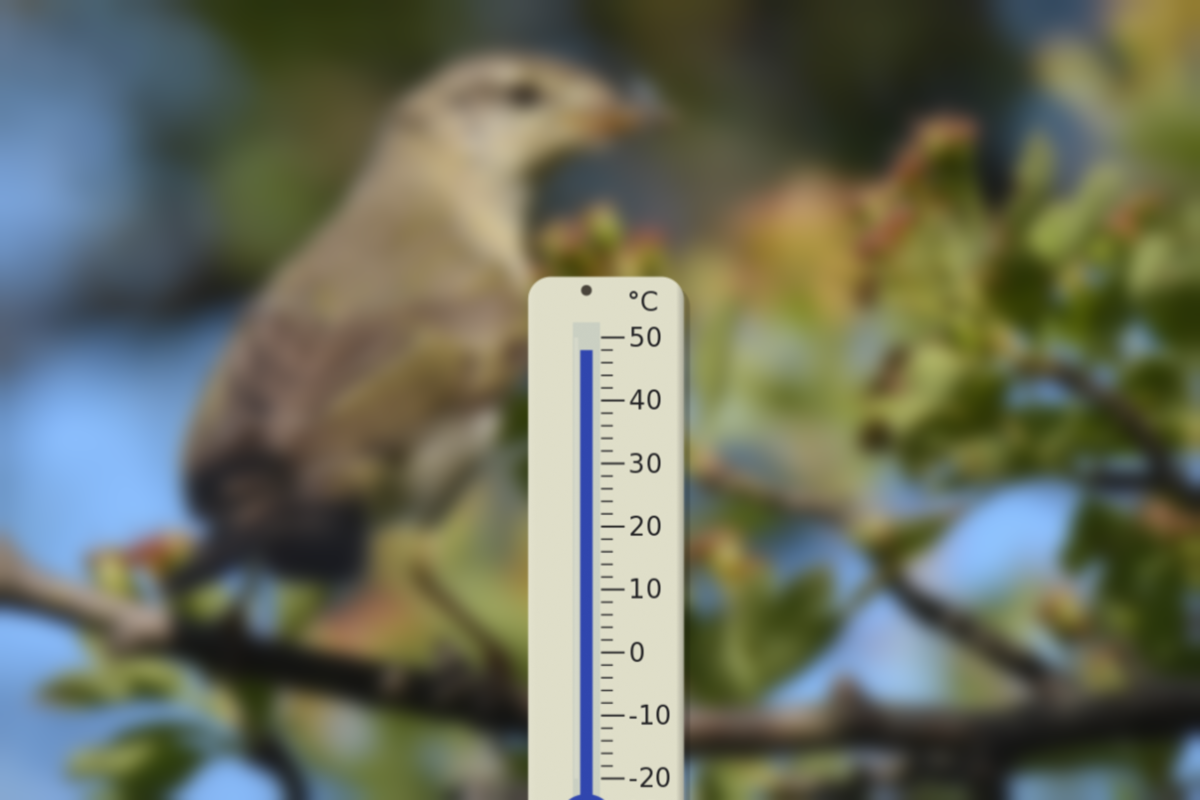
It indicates 48 °C
